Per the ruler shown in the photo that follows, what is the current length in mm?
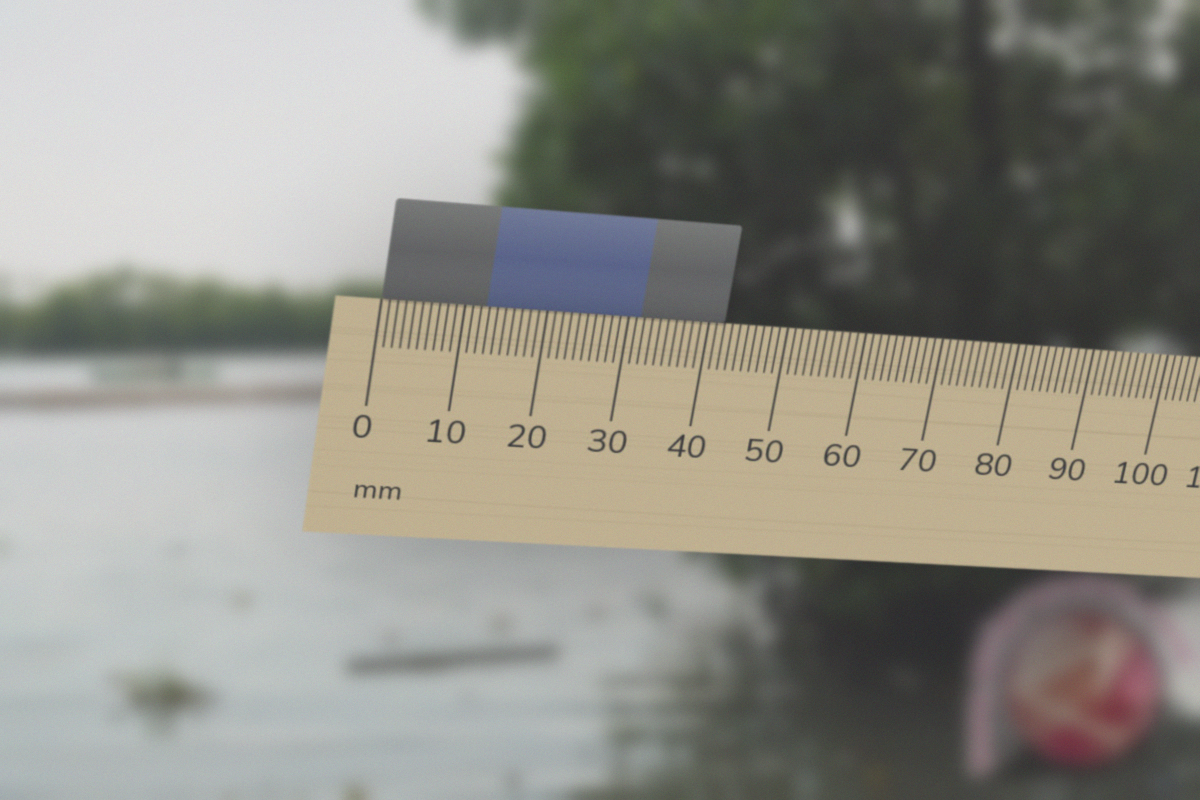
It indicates 42 mm
